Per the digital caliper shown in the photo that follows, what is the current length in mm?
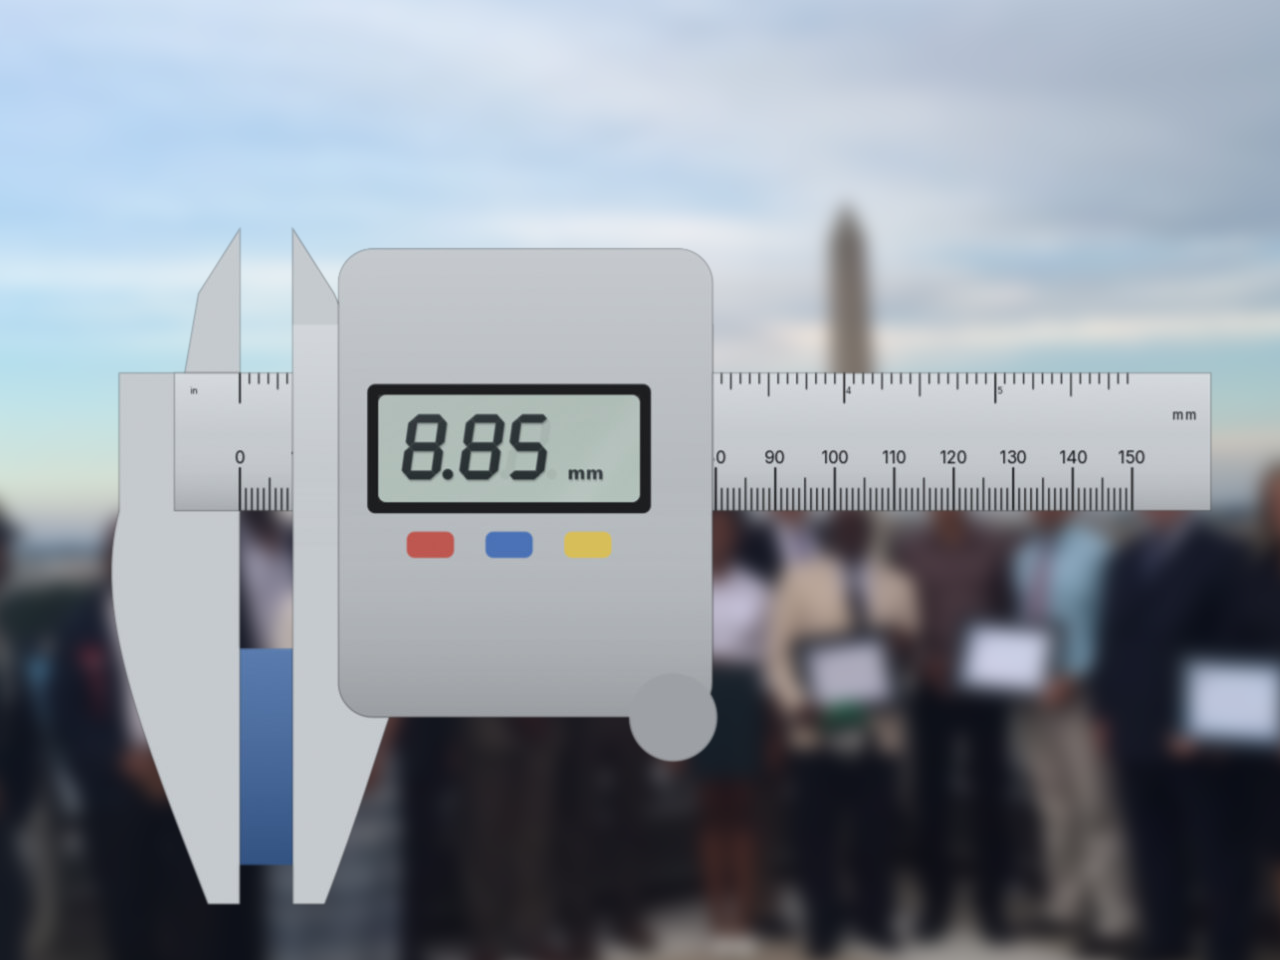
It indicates 8.85 mm
